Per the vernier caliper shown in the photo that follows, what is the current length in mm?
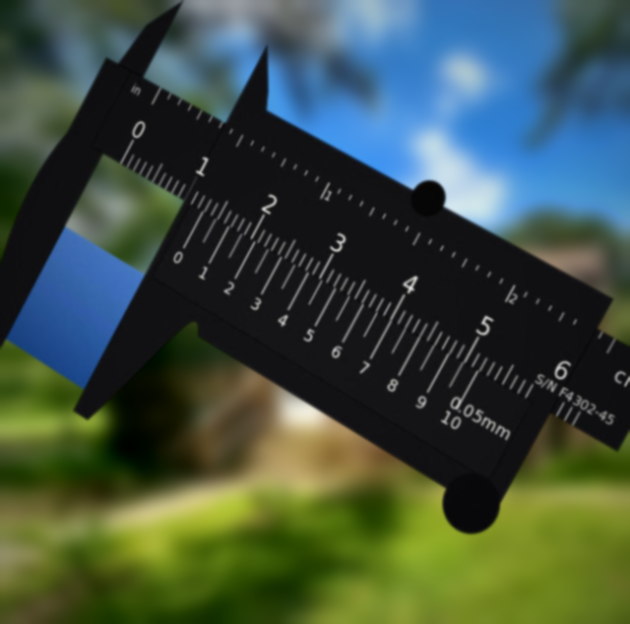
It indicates 12.8 mm
